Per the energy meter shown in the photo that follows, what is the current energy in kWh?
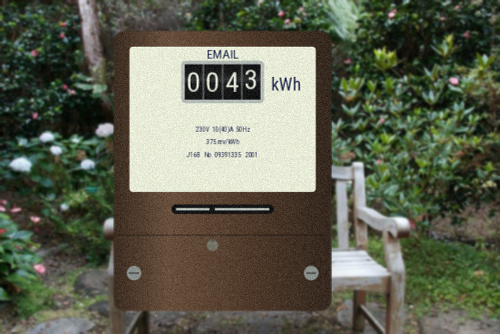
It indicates 43 kWh
